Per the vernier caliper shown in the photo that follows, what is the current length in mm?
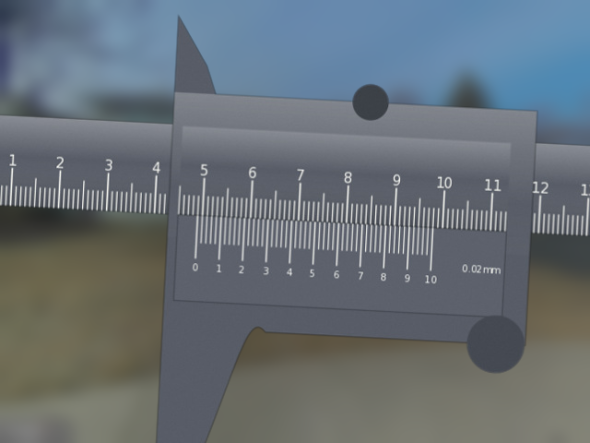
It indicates 49.0 mm
